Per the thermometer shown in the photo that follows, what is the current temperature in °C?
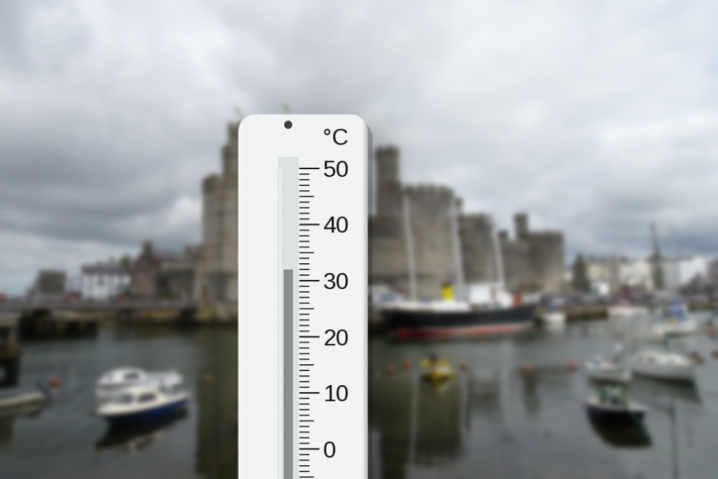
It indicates 32 °C
